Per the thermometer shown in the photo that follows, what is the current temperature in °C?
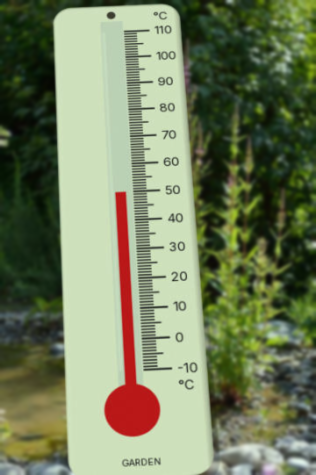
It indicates 50 °C
